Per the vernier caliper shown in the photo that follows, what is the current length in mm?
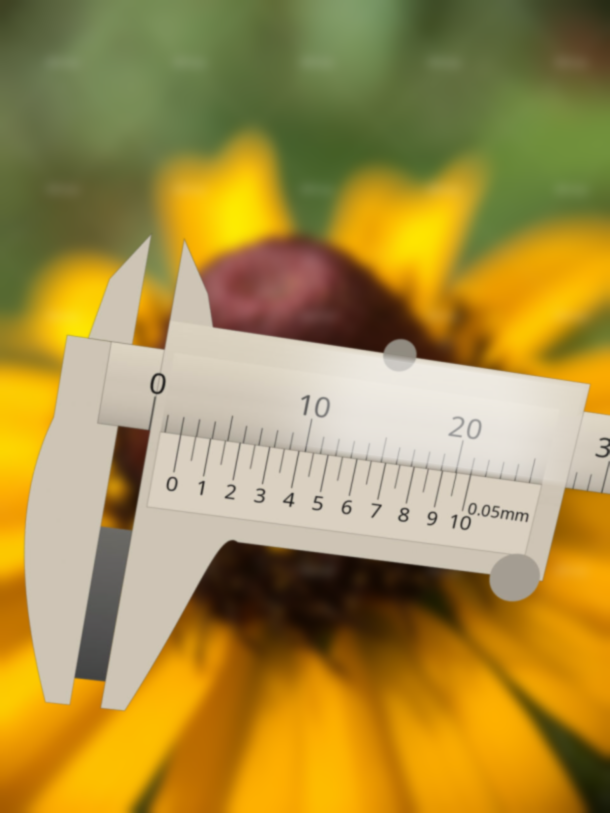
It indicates 2.0 mm
